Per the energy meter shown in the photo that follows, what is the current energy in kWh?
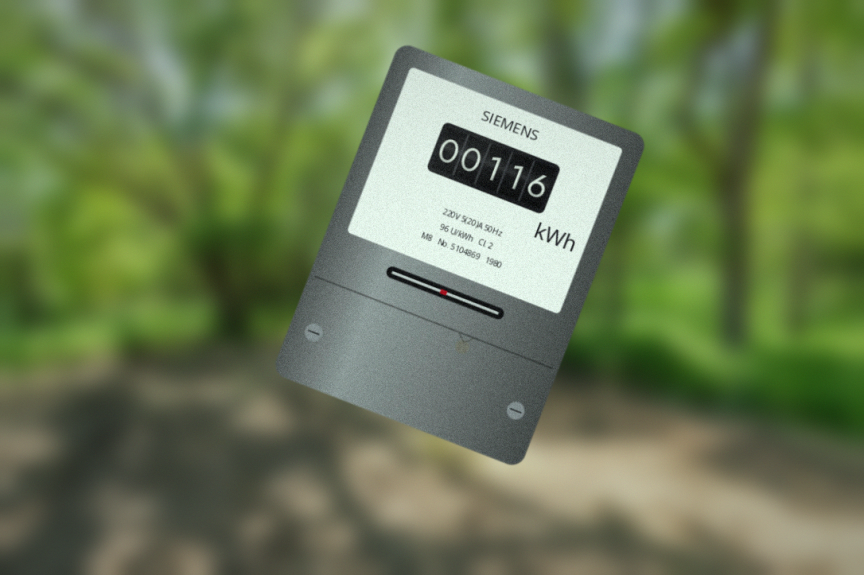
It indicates 116 kWh
